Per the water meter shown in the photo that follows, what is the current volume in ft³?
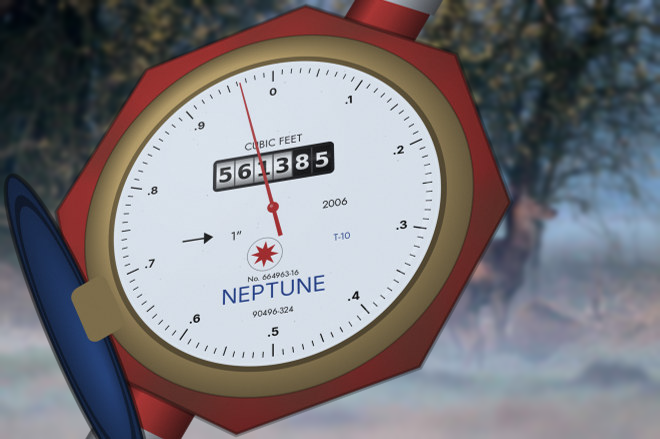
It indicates 561384.96 ft³
